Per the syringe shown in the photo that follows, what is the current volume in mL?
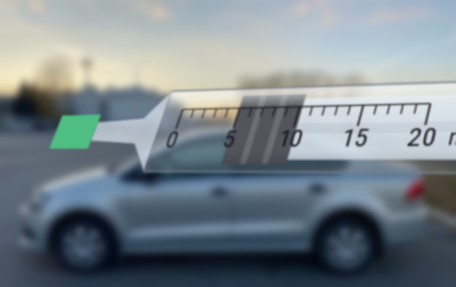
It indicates 5 mL
